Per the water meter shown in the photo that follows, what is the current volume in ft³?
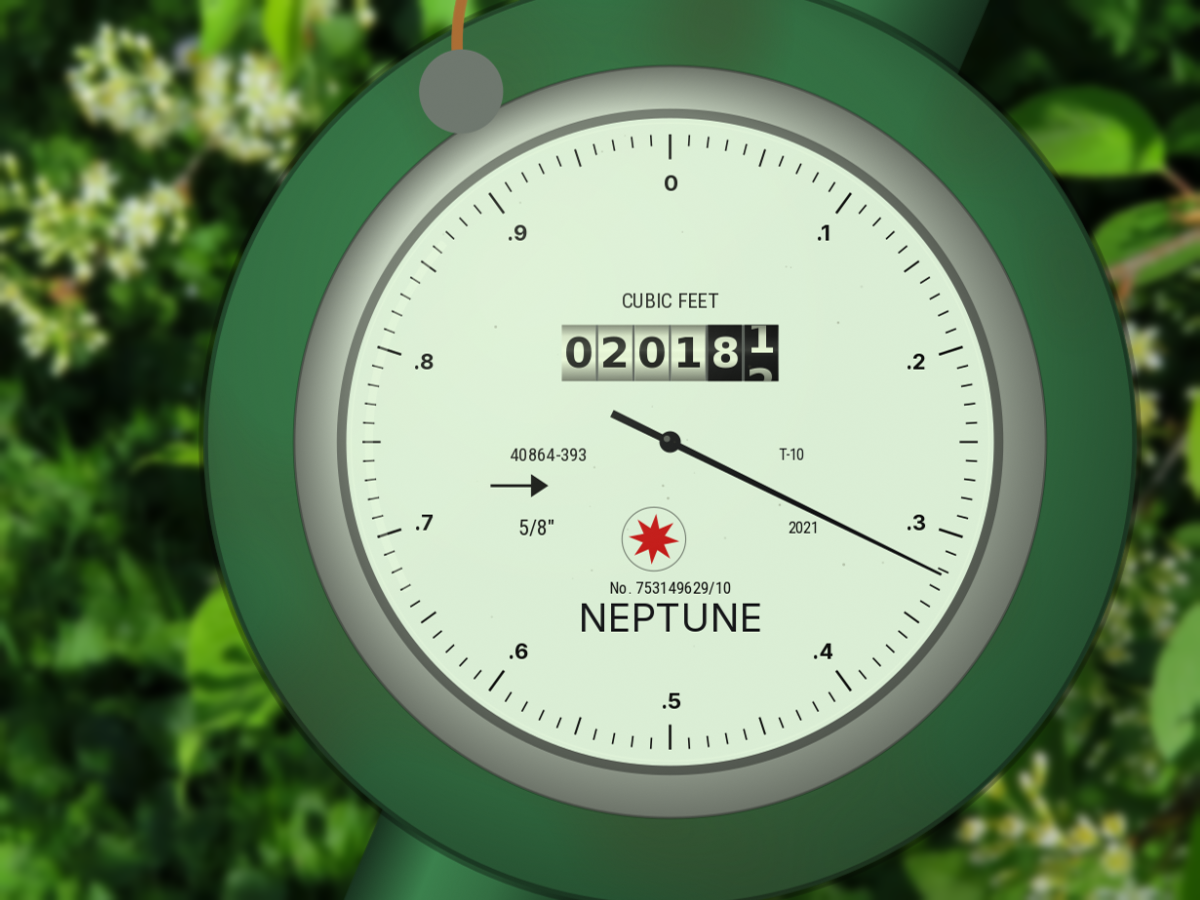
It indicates 20181.32 ft³
